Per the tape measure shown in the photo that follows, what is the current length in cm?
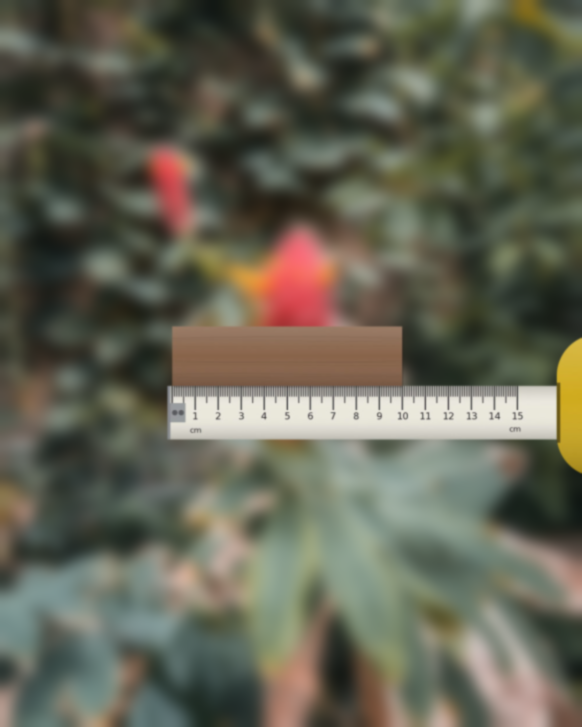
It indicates 10 cm
